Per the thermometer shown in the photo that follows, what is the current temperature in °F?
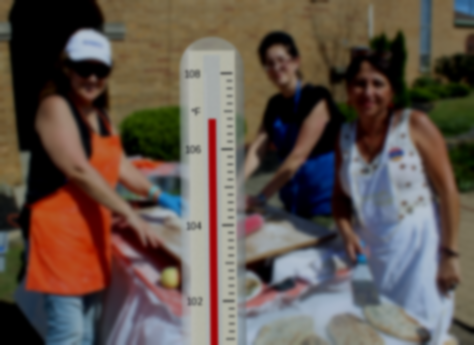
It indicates 106.8 °F
